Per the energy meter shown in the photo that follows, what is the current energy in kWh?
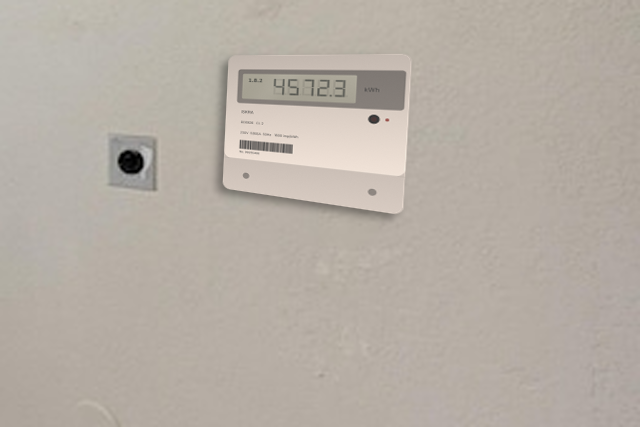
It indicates 4572.3 kWh
